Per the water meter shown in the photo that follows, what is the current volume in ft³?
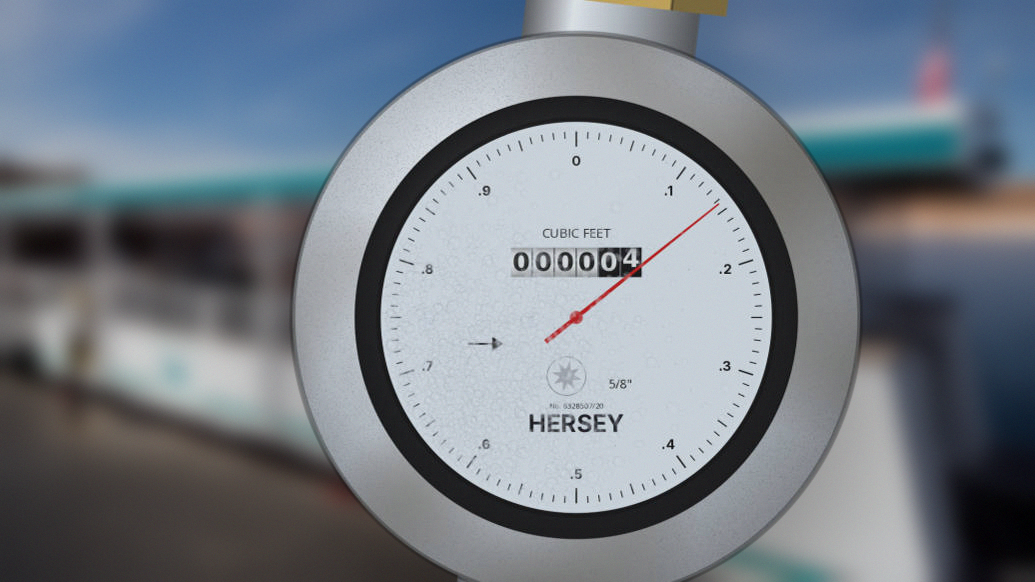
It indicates 4.14 ft³
